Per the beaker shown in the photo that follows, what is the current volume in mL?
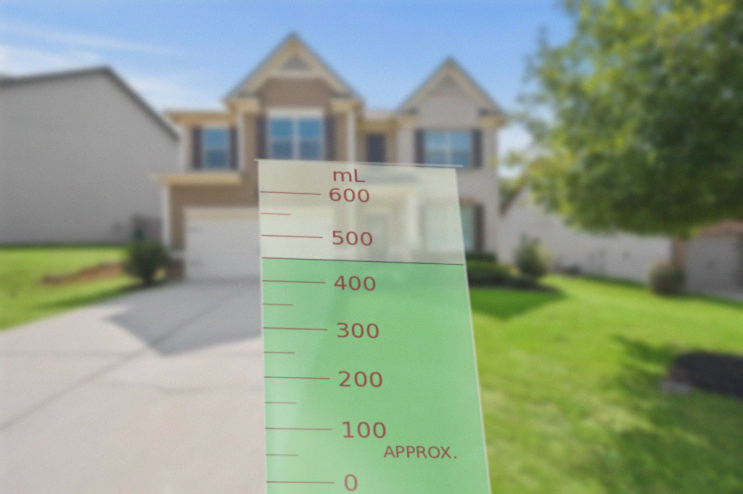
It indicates 450 mL
